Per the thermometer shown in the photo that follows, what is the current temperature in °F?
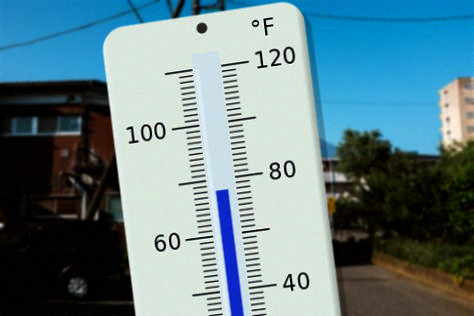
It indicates 76 °F
